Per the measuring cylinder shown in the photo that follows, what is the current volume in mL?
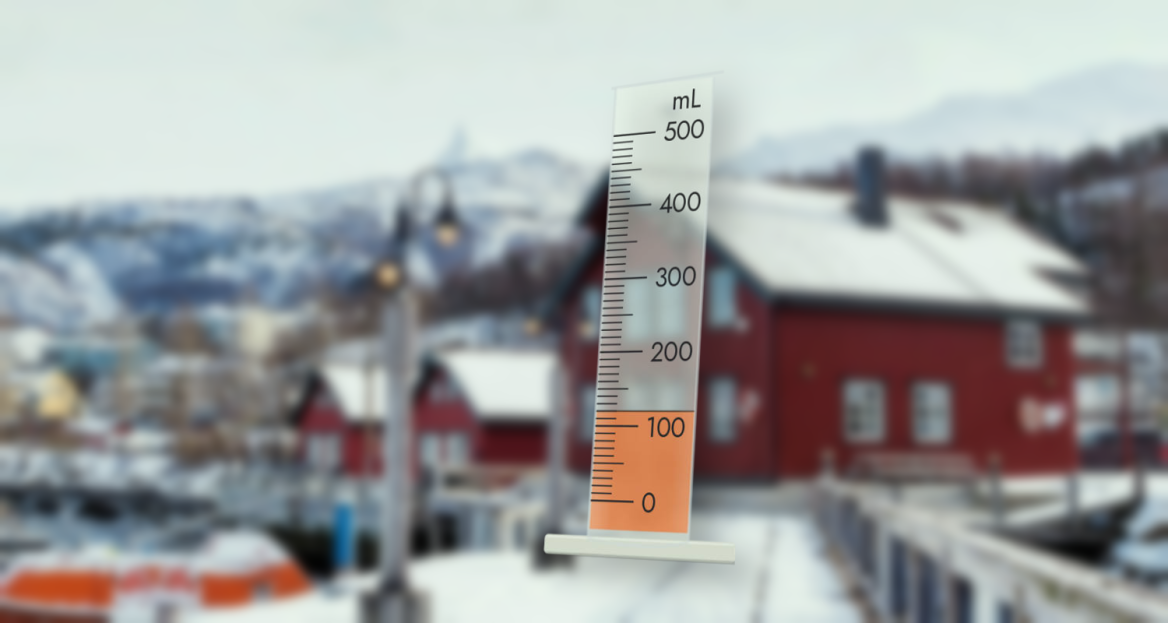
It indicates 120 mL
